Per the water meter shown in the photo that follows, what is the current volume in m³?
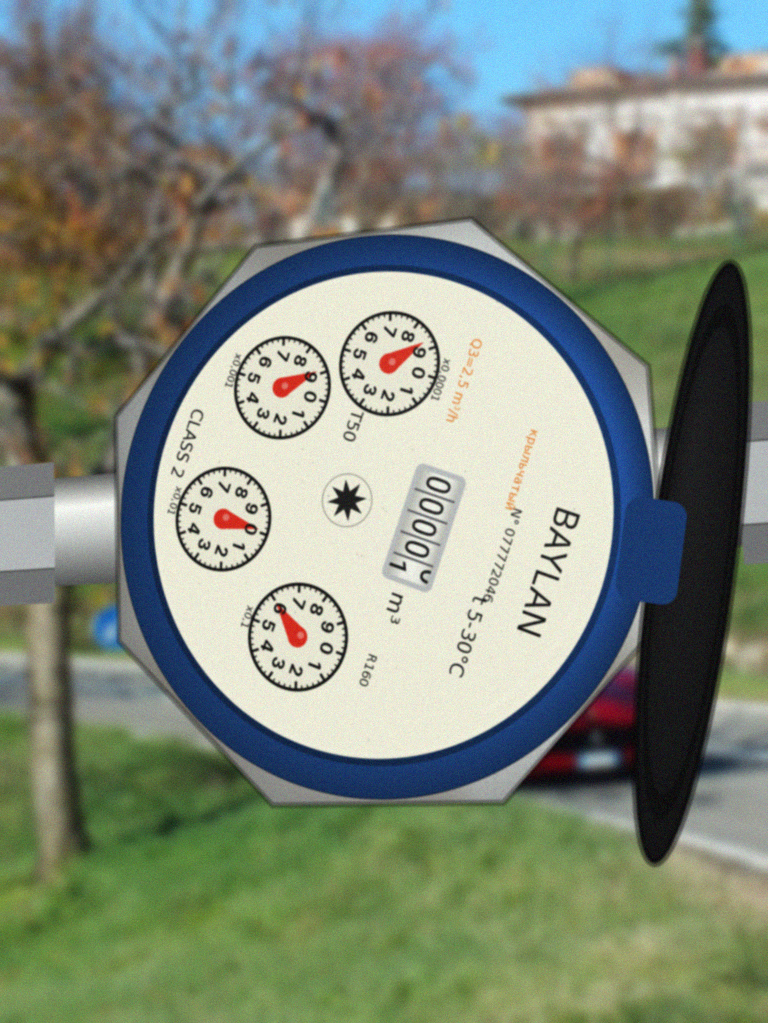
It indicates 0.5988 m³
